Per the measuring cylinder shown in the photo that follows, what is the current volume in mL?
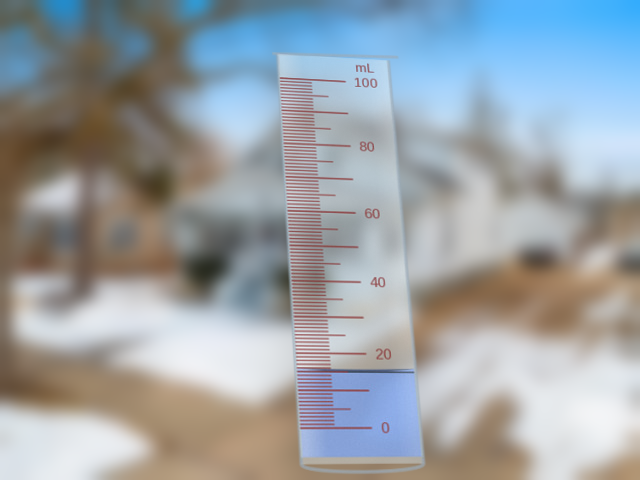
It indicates 15 mL
